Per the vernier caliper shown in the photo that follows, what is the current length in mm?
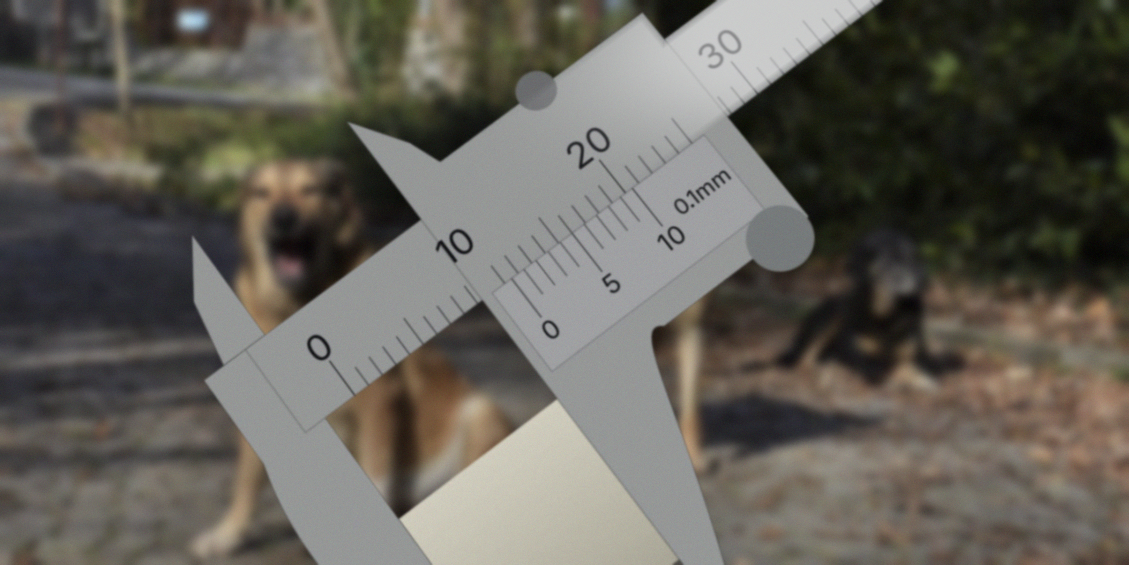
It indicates 11.5 mm
